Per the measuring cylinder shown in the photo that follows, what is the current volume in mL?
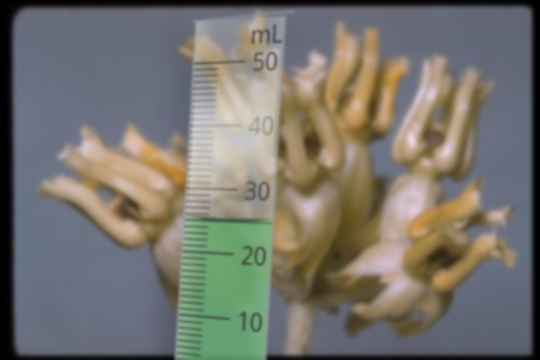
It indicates 25 mL
